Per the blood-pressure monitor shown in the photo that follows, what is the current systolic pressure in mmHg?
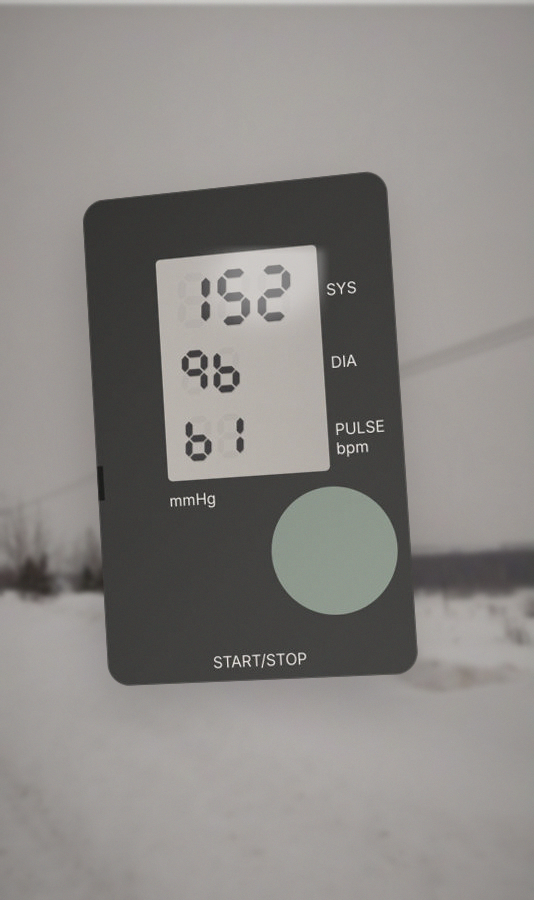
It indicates 152 mmHg
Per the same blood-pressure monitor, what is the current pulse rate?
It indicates 61 bpm
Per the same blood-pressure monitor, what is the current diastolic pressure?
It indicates 96 mmHg
